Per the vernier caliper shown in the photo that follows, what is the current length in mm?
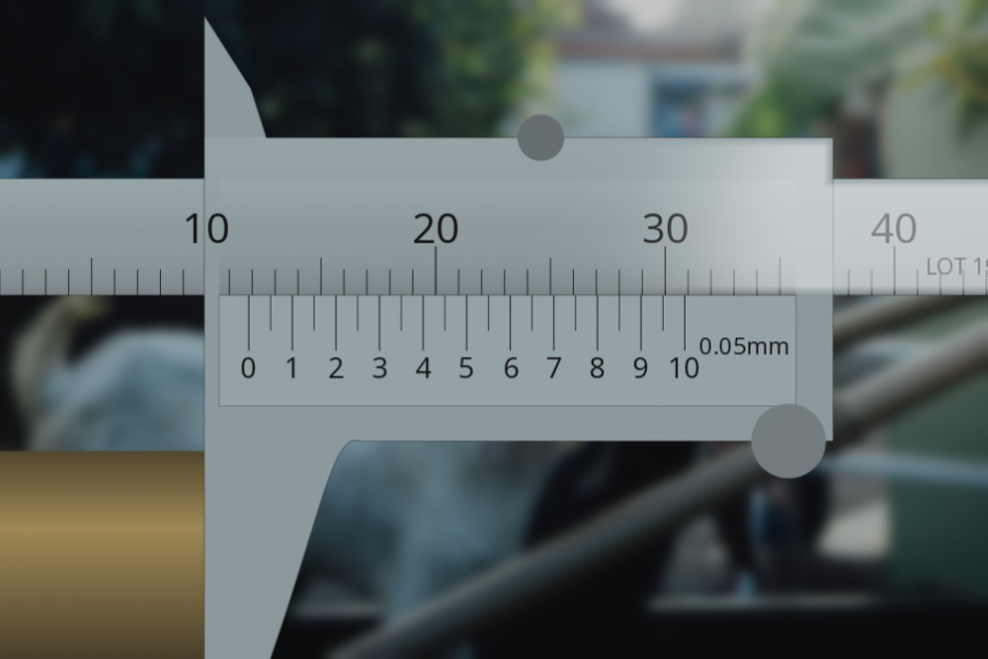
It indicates 11.85 mm
